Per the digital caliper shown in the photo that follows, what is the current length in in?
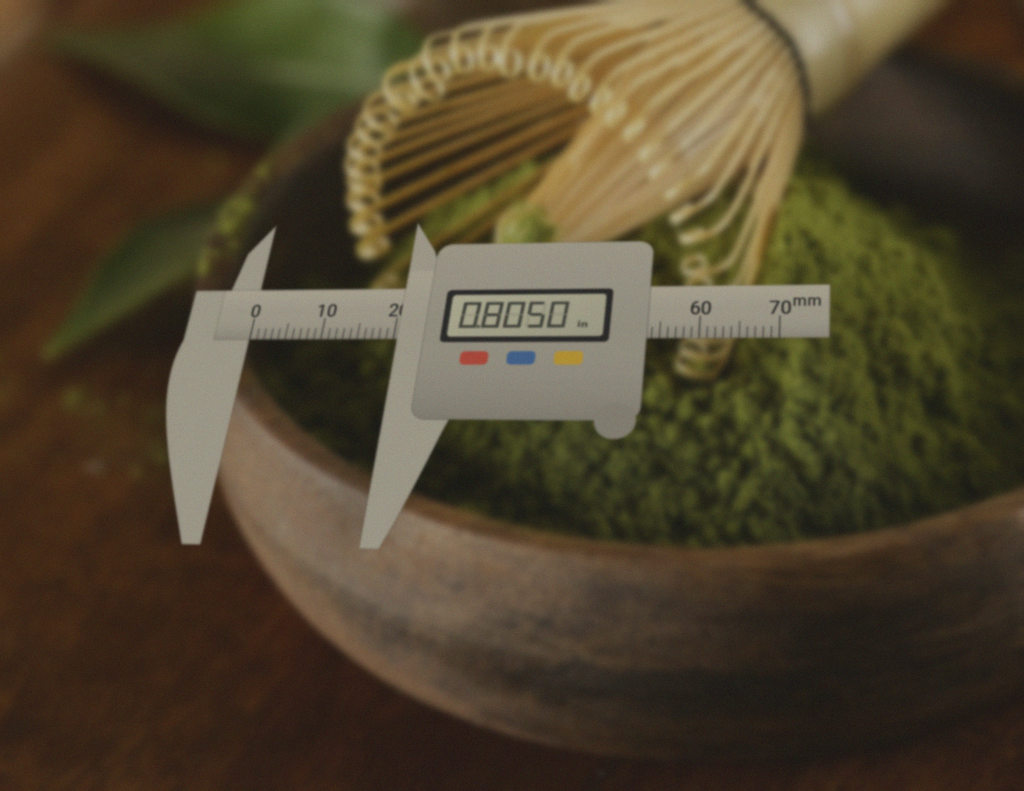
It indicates 0.8050 in
